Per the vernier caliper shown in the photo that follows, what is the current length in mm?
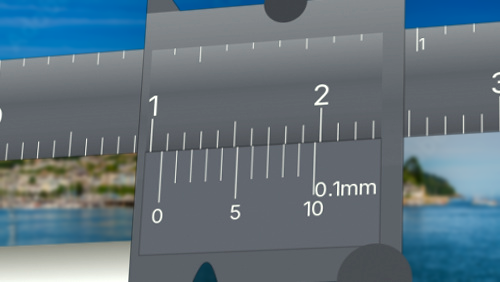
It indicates 10.7 mm
